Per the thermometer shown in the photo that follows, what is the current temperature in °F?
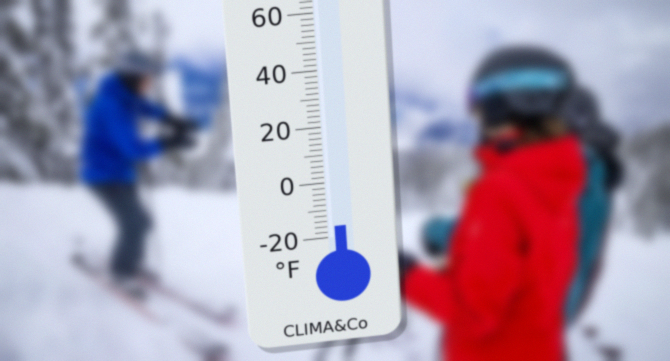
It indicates -16 °F
